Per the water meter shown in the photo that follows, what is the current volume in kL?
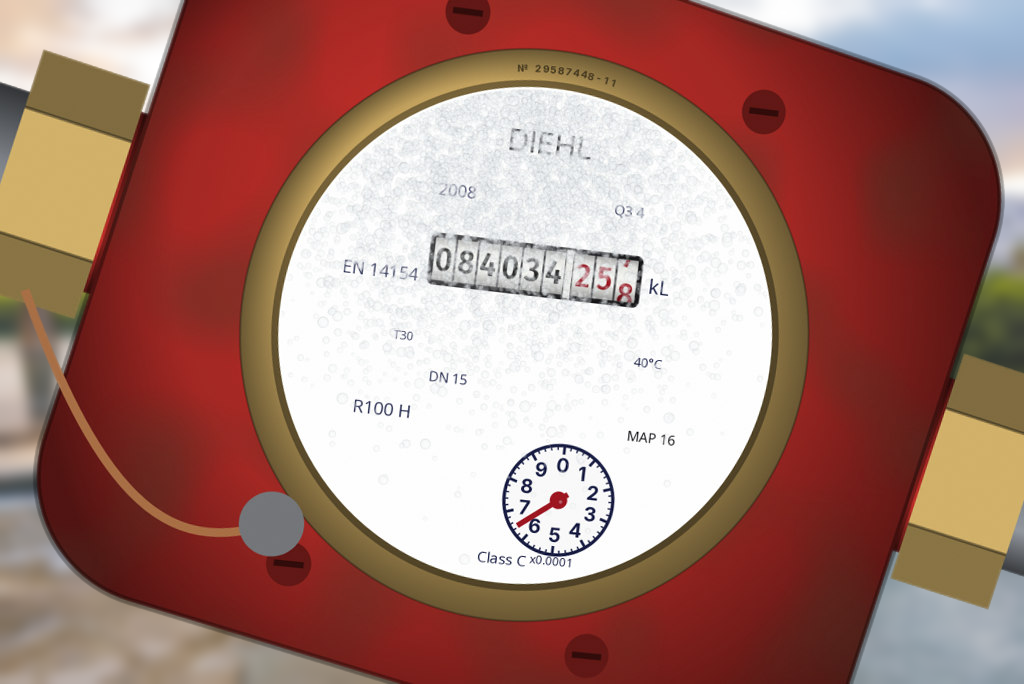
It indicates 84034.2576 kL
